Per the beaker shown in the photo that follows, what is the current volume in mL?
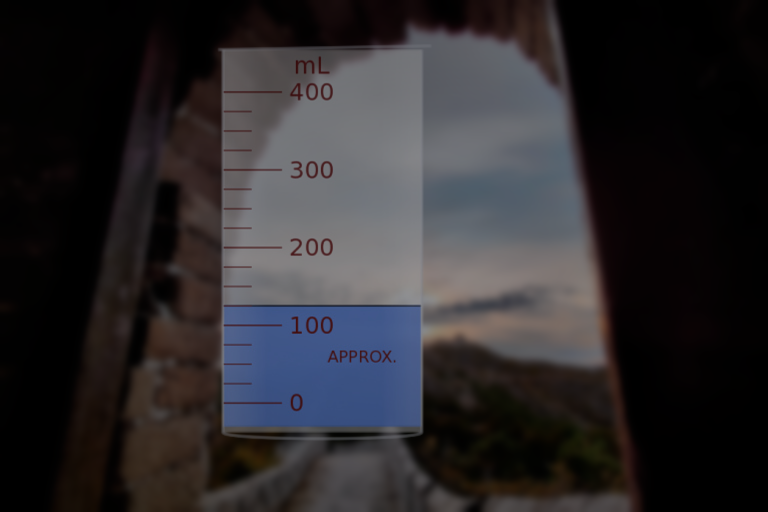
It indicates 125 mL
